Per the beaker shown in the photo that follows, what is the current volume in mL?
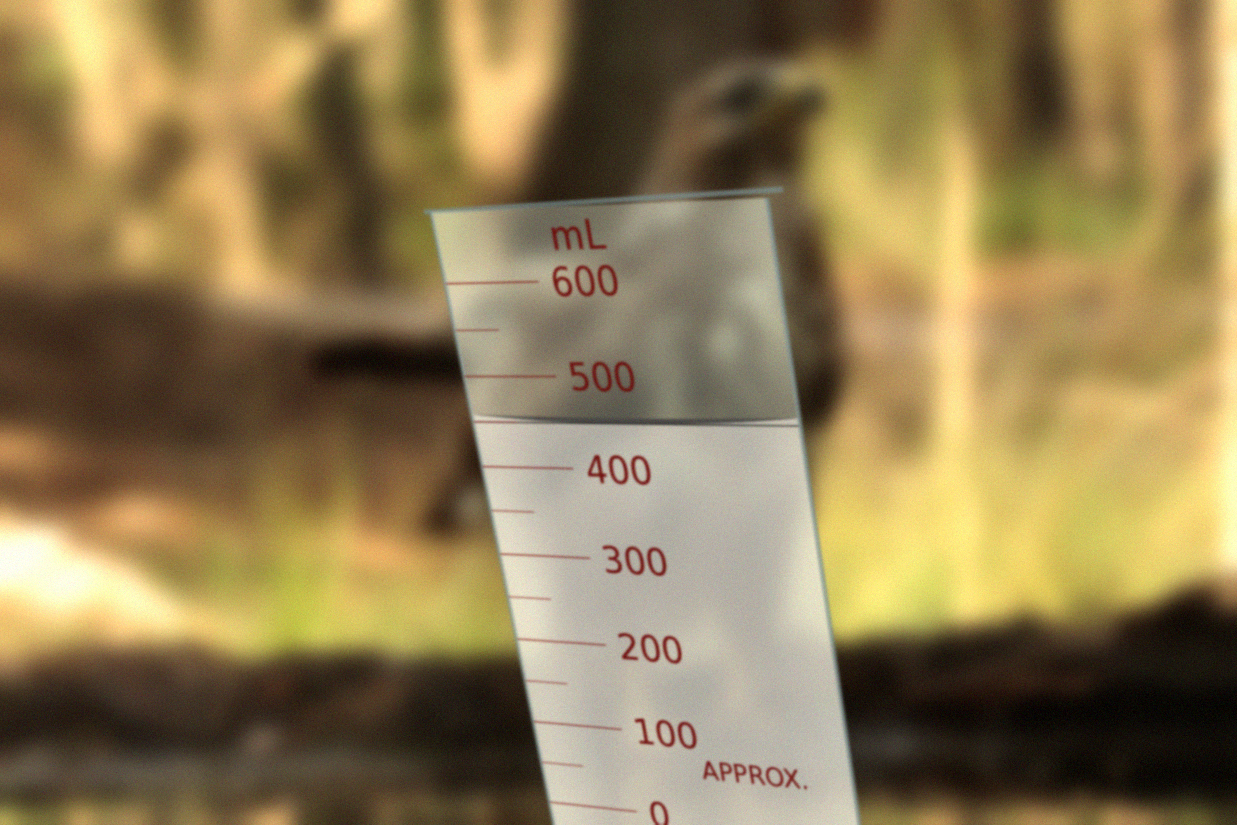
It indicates 450 mL
